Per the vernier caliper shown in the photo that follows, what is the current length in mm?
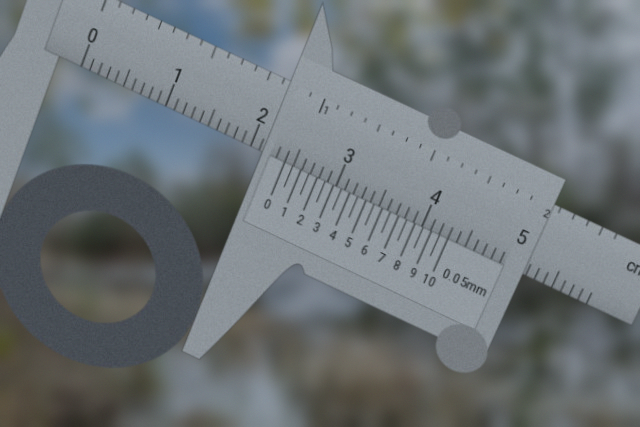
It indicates 24.0 mm
